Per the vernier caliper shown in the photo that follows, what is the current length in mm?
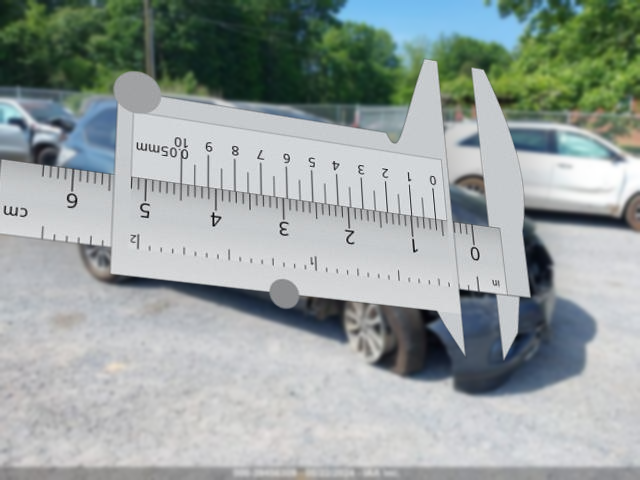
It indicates 6.0 mm
